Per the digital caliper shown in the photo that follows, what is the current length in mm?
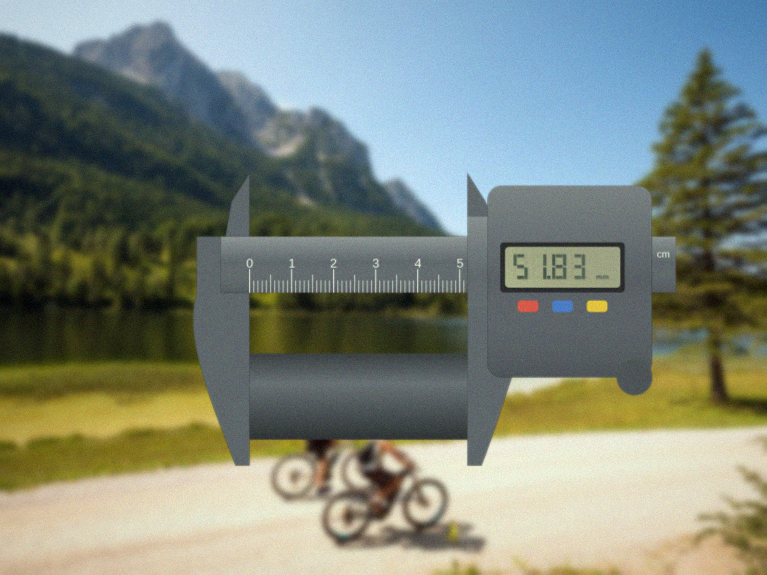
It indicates 51.83 mm
